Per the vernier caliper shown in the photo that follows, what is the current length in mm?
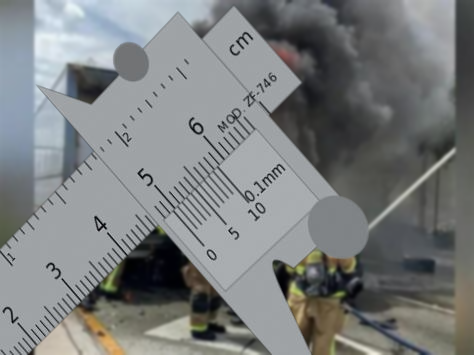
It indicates 49.6 mm
